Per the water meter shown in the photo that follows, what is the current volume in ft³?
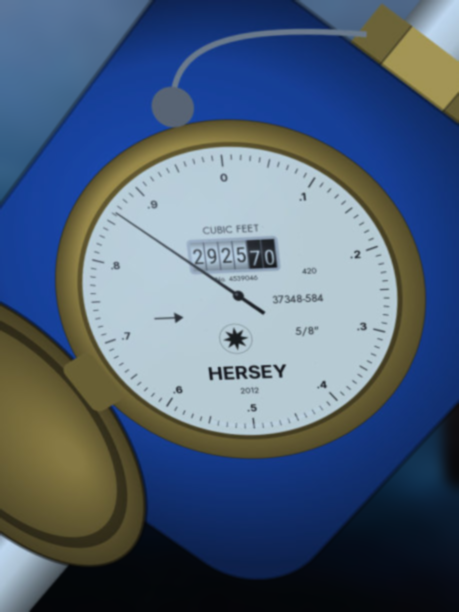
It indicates 292569.86 ft³
